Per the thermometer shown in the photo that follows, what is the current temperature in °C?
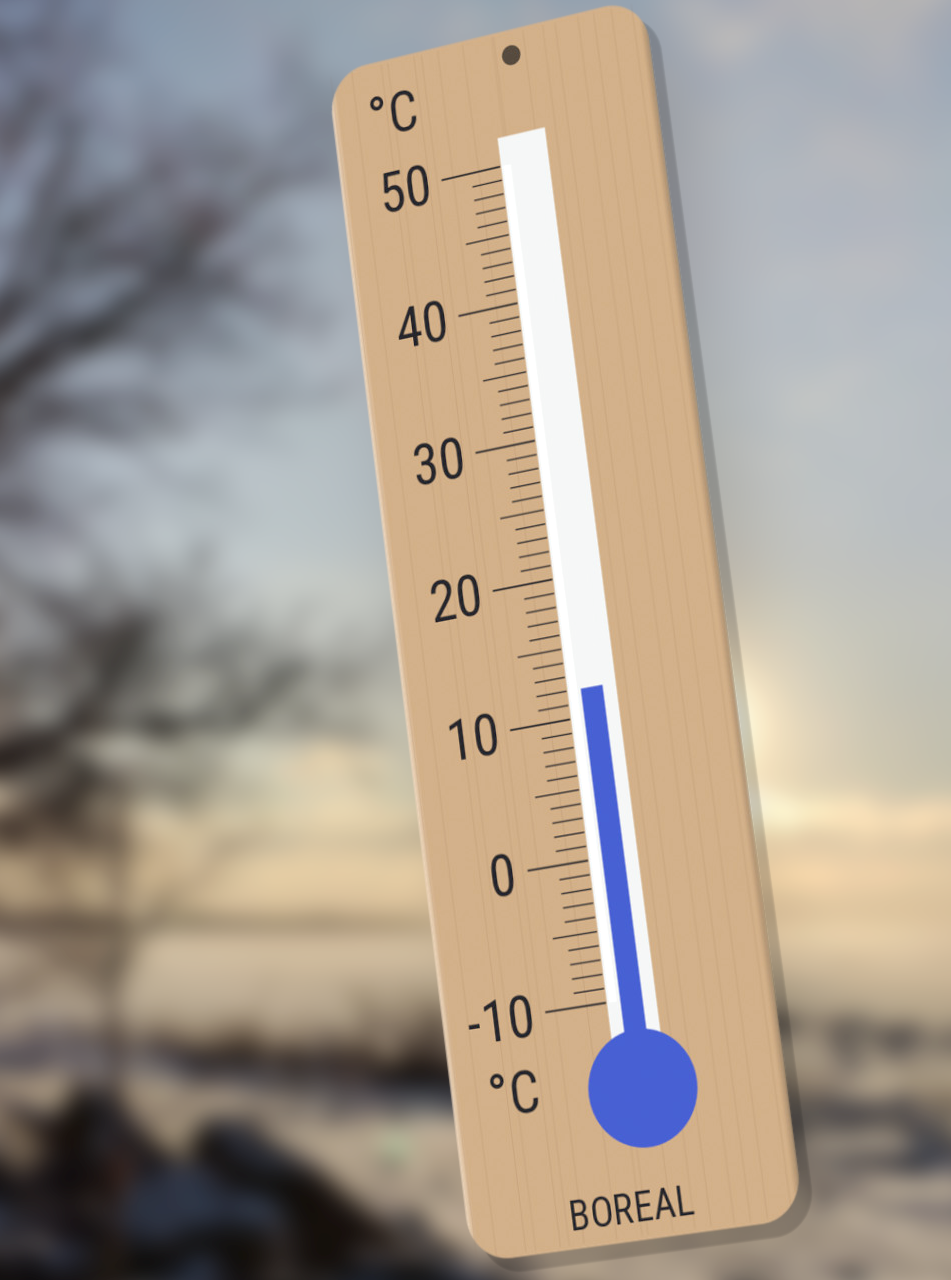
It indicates 12 °C
